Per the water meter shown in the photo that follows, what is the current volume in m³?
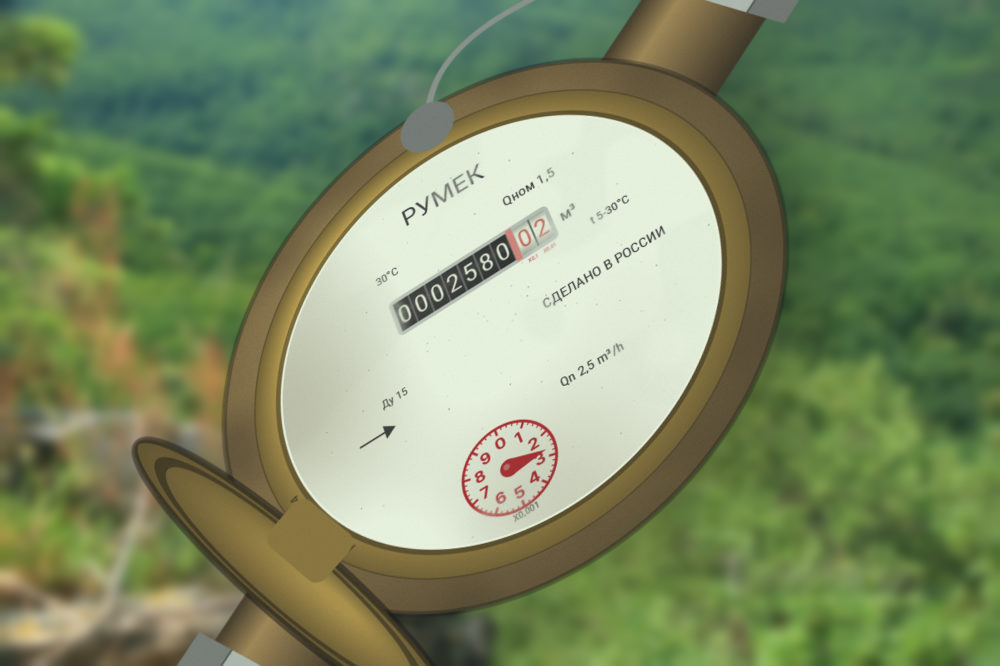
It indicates 2580.022 m³
